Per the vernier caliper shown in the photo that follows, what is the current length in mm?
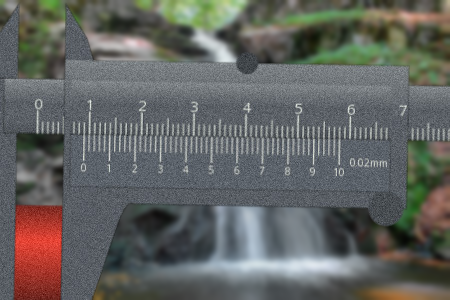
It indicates 9.0 mm
